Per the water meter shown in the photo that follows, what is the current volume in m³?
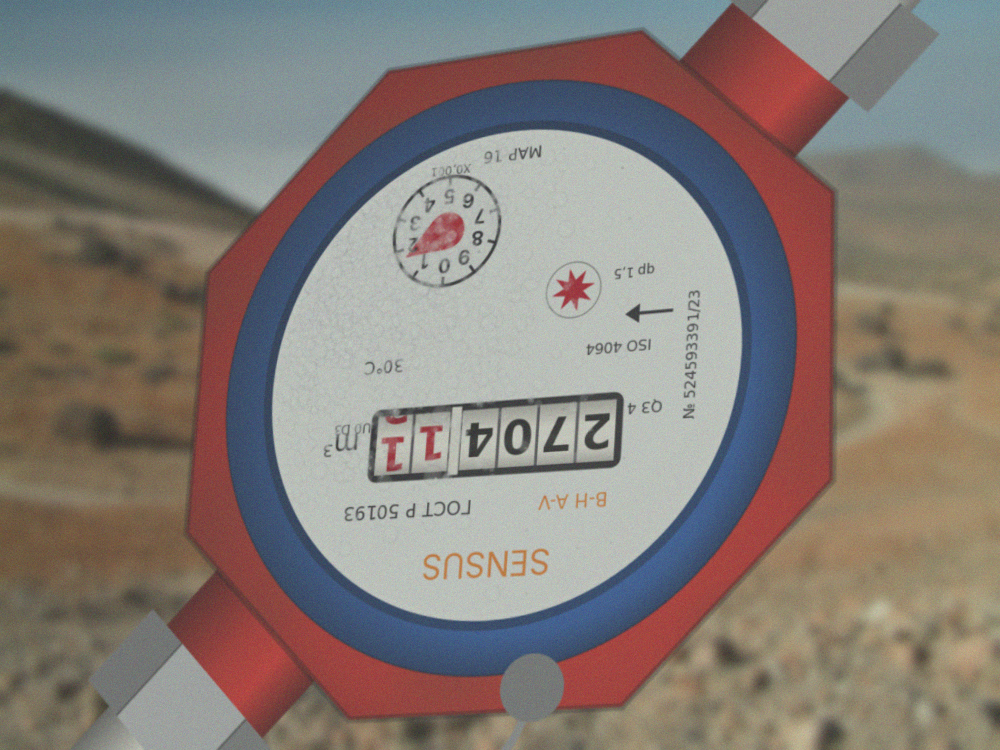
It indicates 2704.111 m³
